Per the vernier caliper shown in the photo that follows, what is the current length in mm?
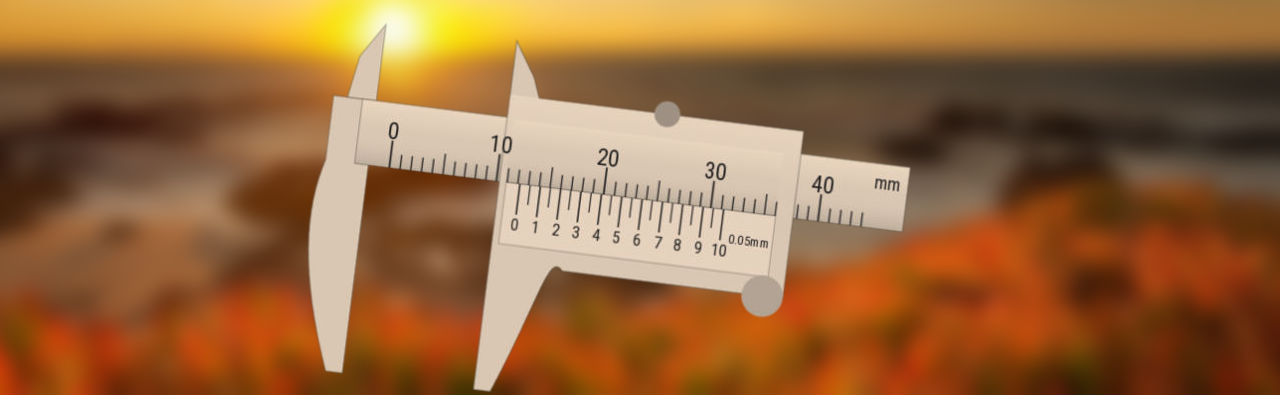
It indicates 12.2 mm
